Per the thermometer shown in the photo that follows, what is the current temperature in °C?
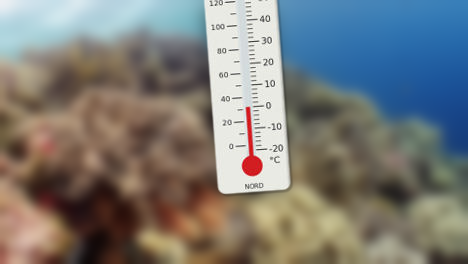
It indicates 0 °C
